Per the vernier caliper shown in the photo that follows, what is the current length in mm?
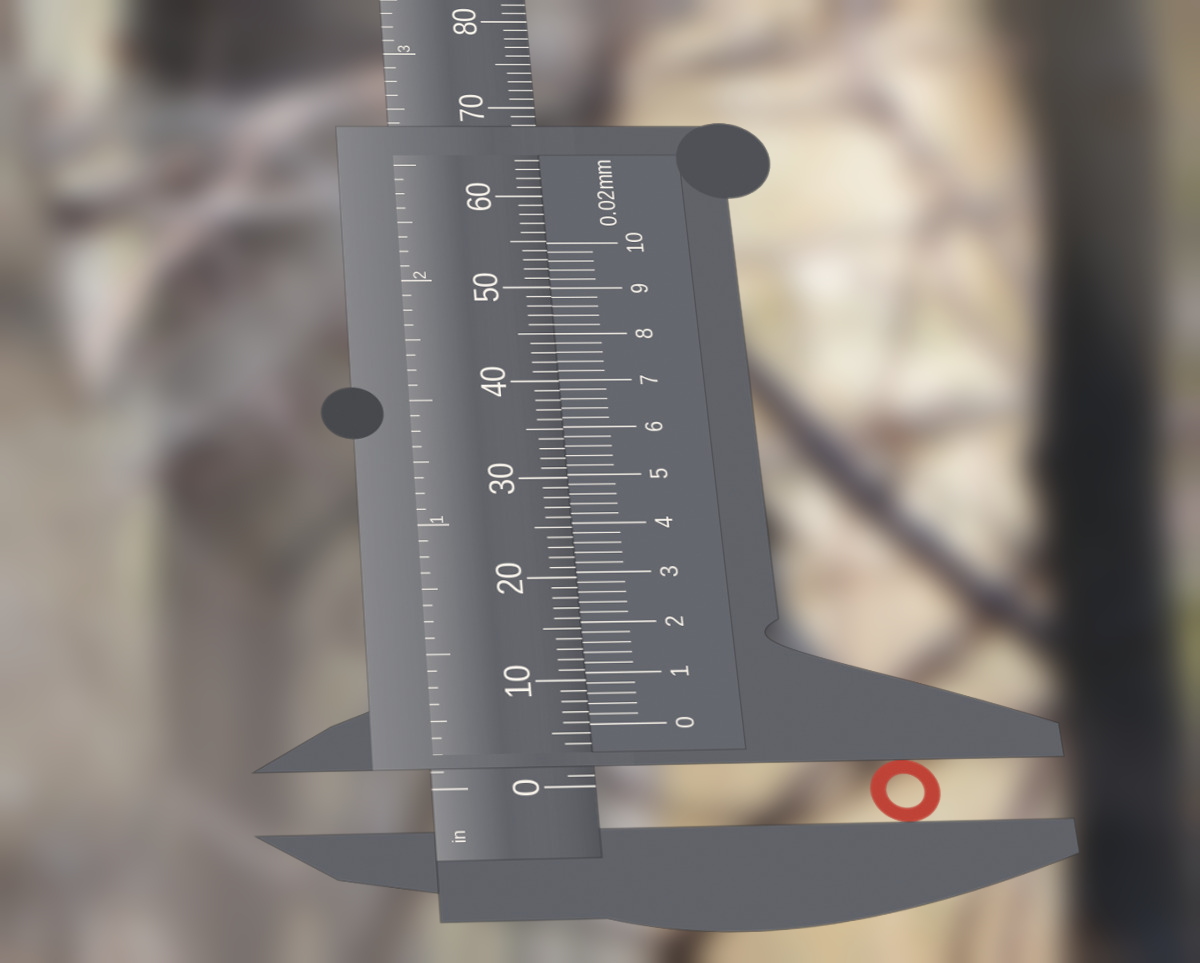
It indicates 5.8 mm
